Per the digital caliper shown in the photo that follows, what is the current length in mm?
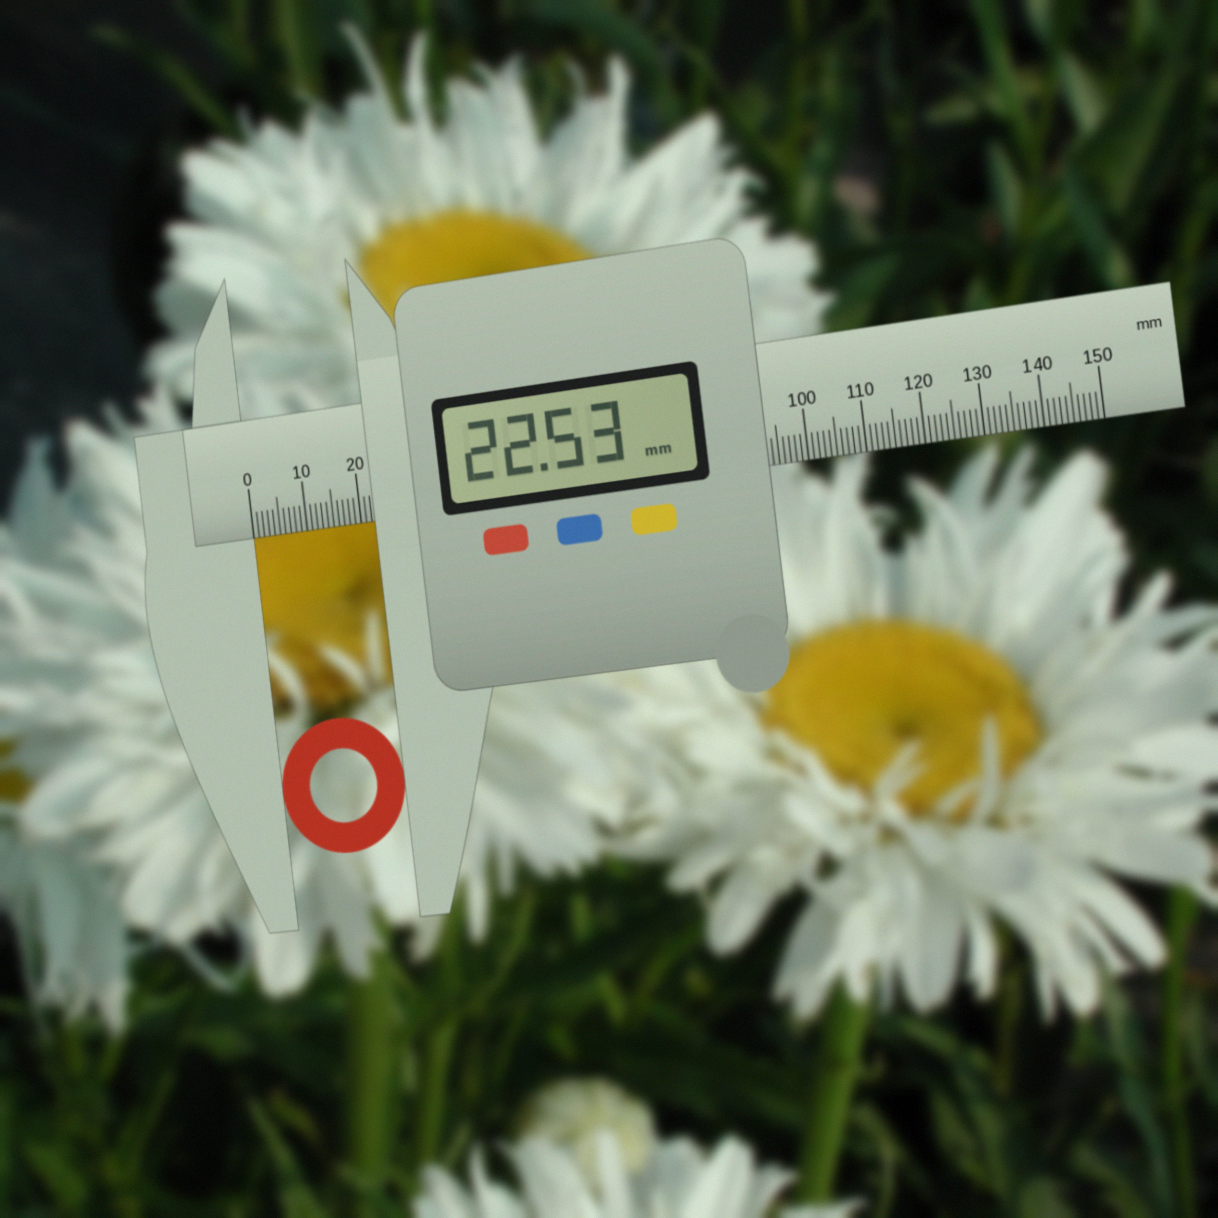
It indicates 22.53 mm
